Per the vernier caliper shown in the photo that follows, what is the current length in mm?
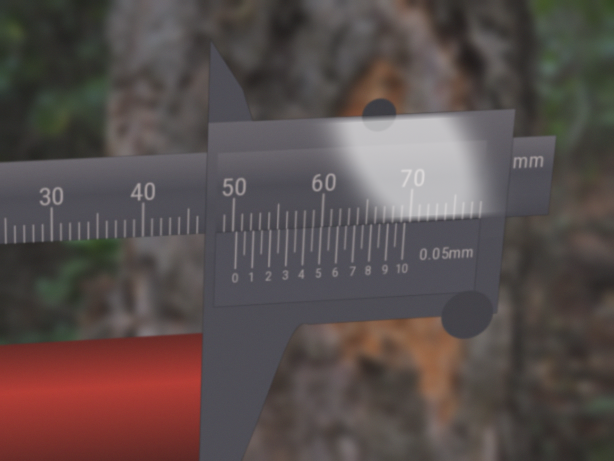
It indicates 50.4 mm
